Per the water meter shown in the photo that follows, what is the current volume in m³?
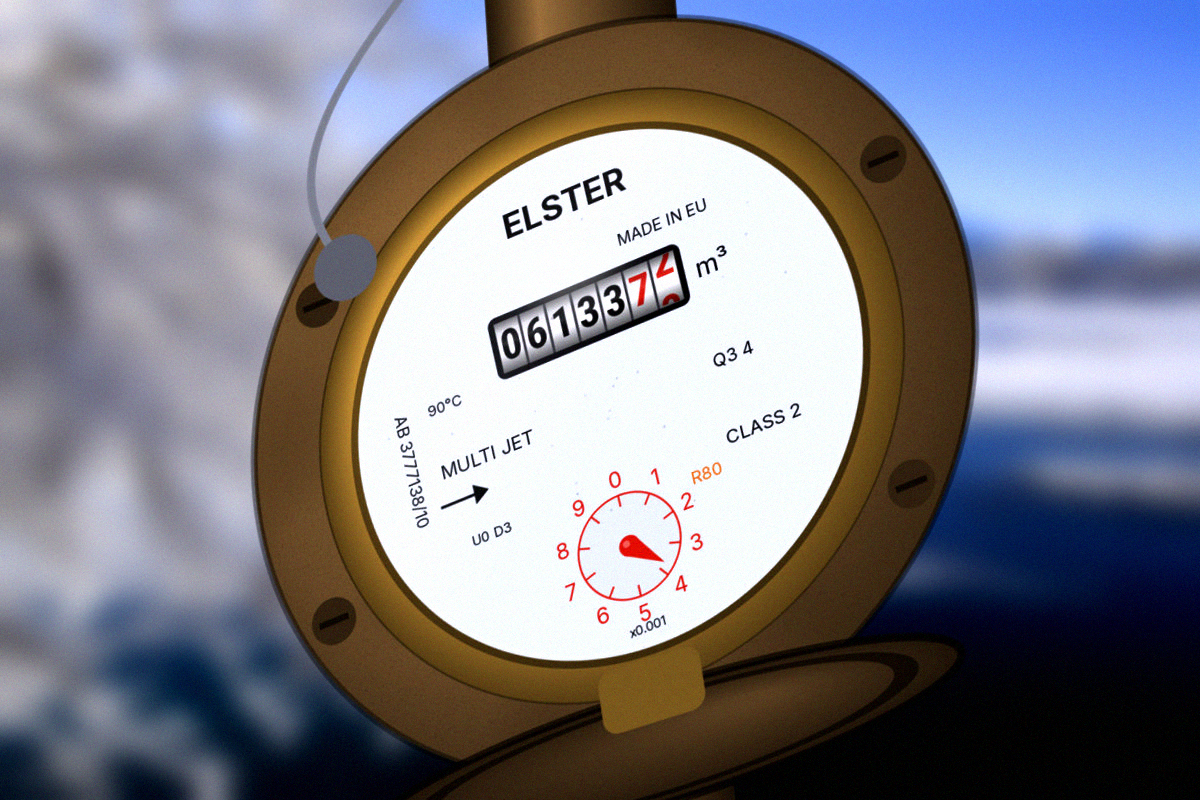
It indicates 6133.723 m³
